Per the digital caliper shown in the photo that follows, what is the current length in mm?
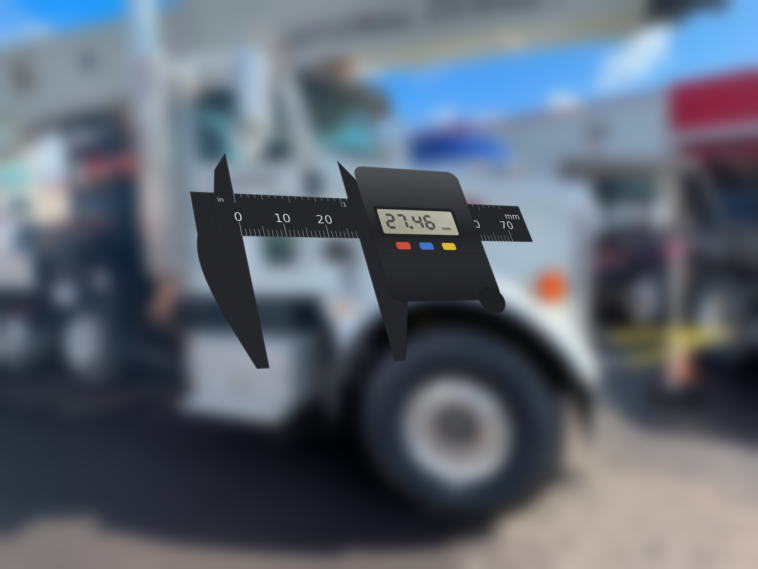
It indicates 27.46 mm
